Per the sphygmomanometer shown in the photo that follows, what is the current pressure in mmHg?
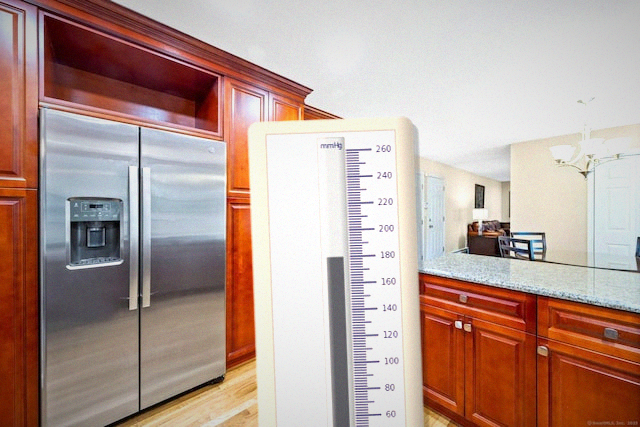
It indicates 180 mmHg
